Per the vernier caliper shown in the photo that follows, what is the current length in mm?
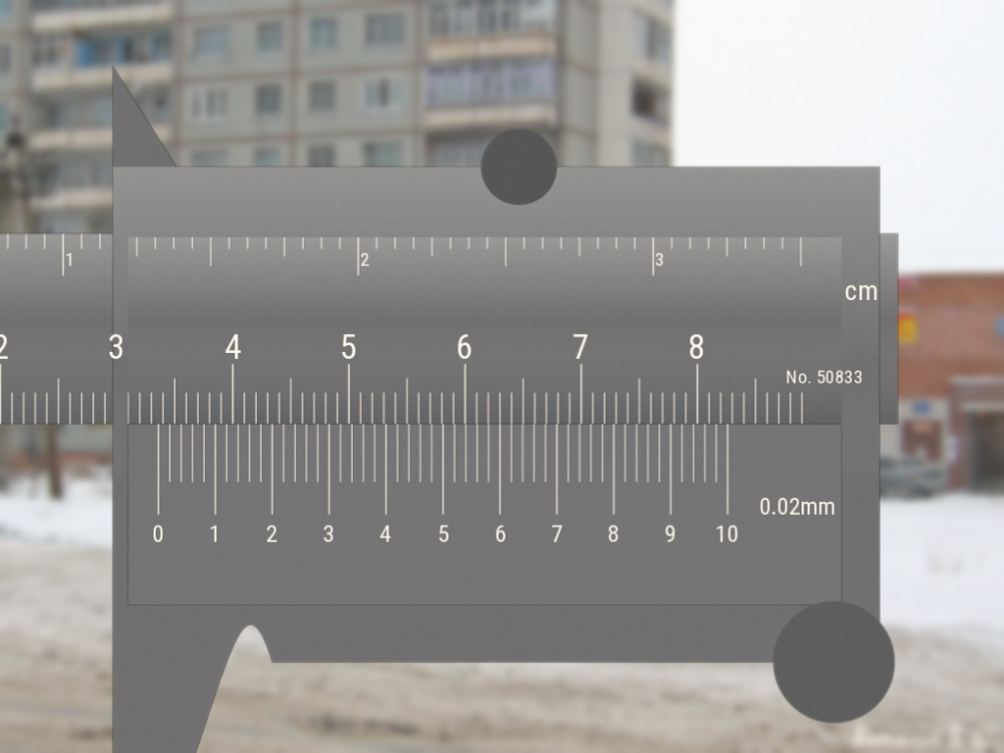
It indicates 33.6 mm
